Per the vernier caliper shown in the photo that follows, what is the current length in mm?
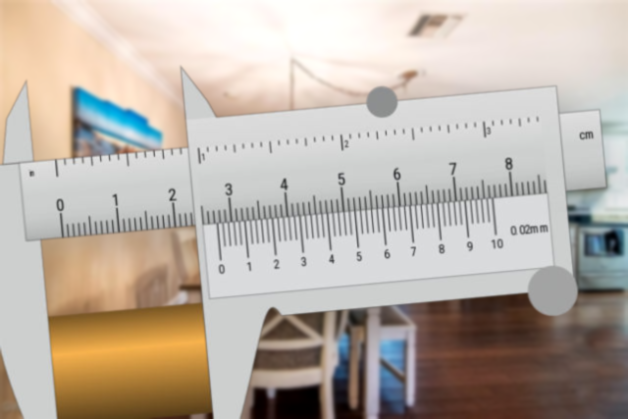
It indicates 27.5 mm
